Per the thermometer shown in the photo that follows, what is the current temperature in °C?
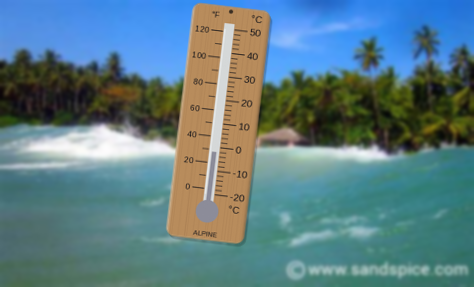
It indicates -2 °C
